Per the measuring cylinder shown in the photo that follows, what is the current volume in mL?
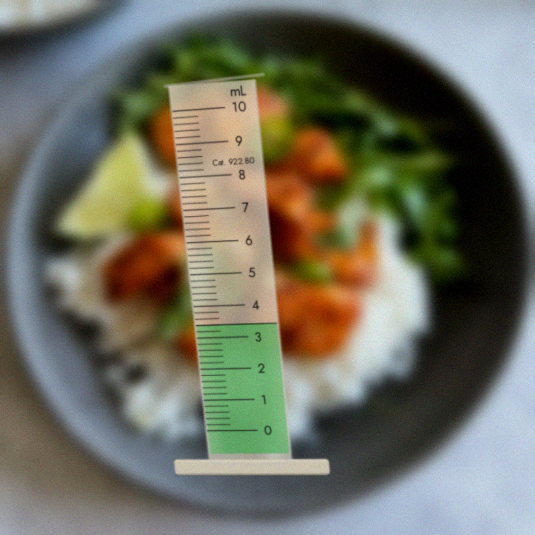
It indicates 3.4 mL
